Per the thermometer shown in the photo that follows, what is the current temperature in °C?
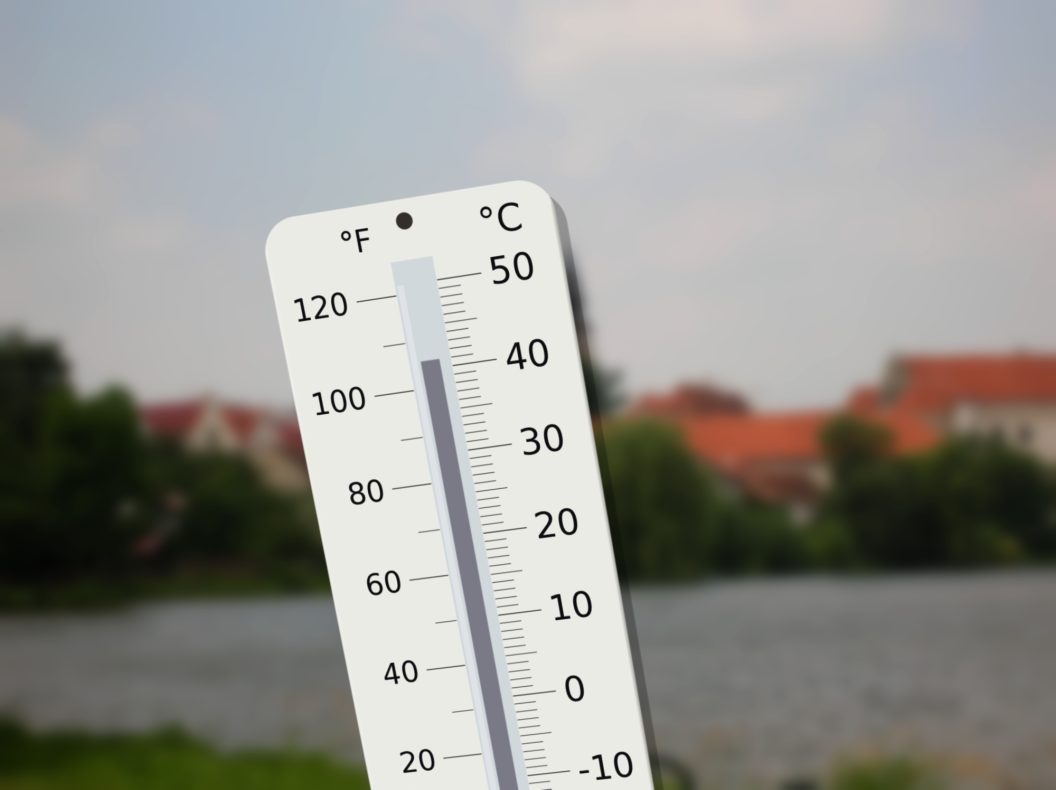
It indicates 41 °C
